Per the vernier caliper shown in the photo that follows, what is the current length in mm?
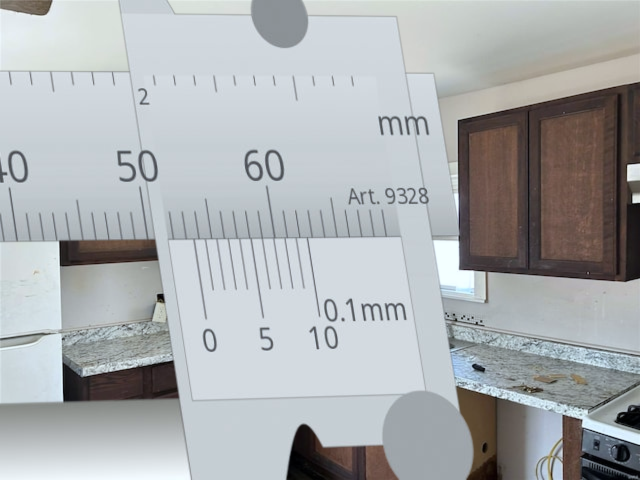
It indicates 53.6 mm
